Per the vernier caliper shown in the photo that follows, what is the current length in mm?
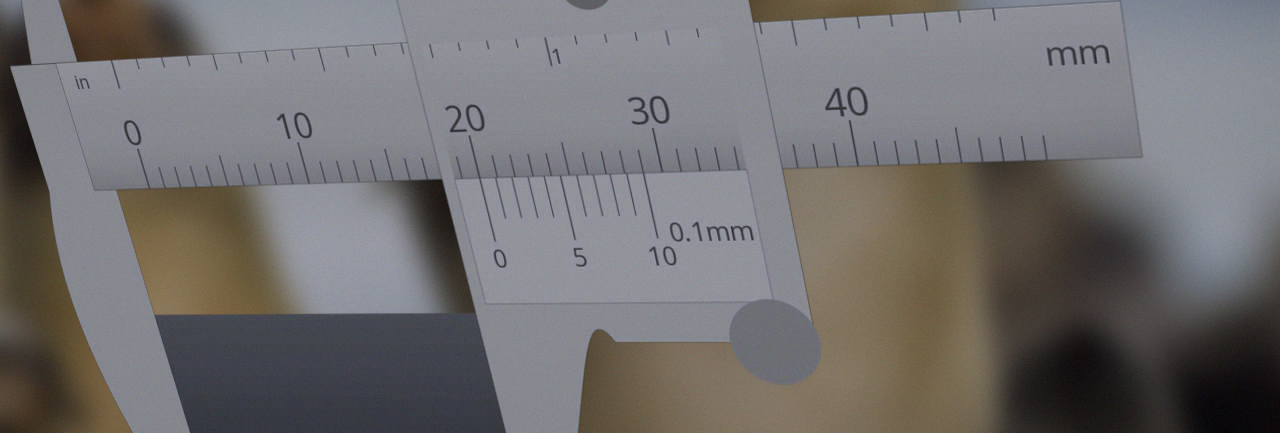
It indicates 20.0 mm
